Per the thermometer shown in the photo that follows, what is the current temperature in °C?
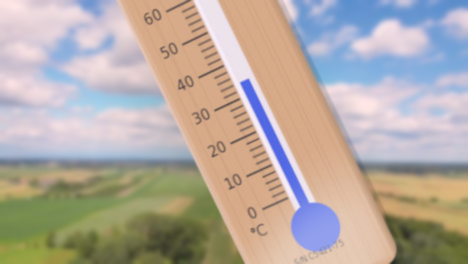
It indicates 34 °C
